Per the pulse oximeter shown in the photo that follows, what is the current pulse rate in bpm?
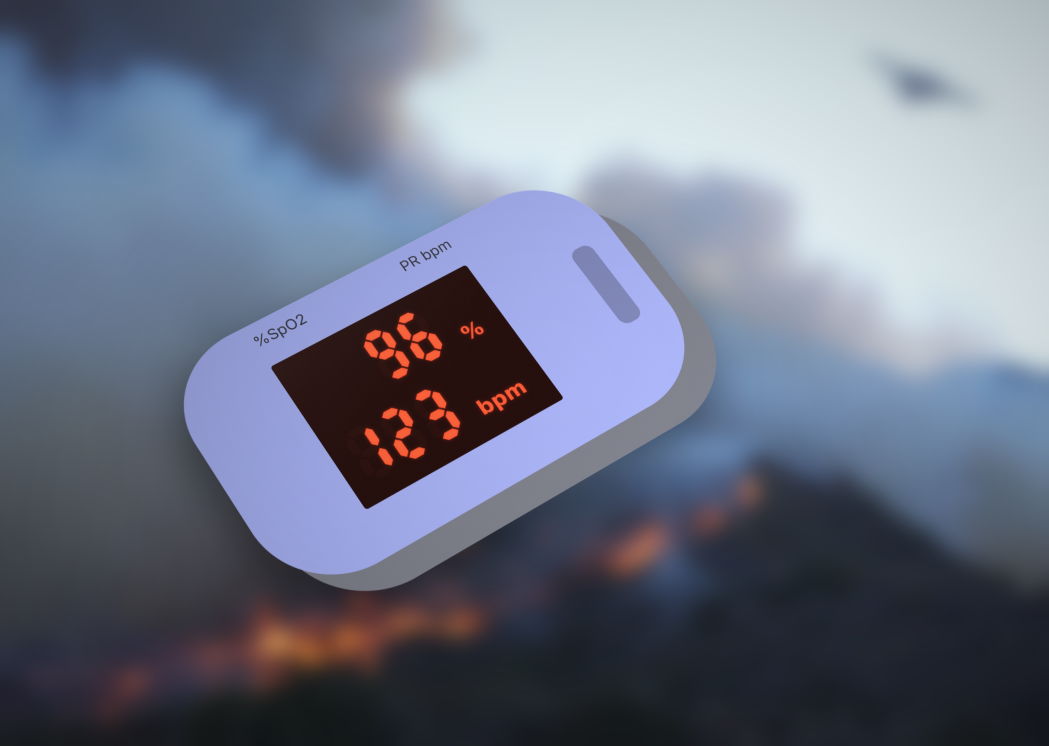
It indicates 123 bpm
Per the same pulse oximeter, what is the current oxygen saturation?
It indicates 96 %
